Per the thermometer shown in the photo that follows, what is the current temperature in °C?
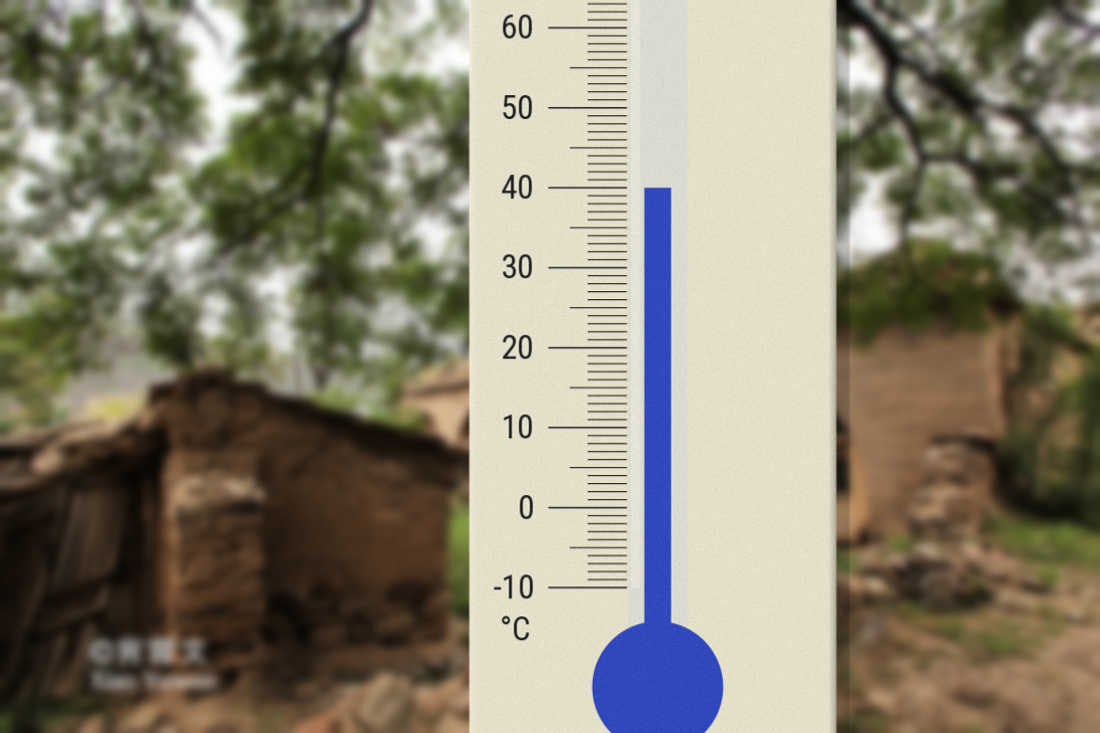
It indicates 40 °C
